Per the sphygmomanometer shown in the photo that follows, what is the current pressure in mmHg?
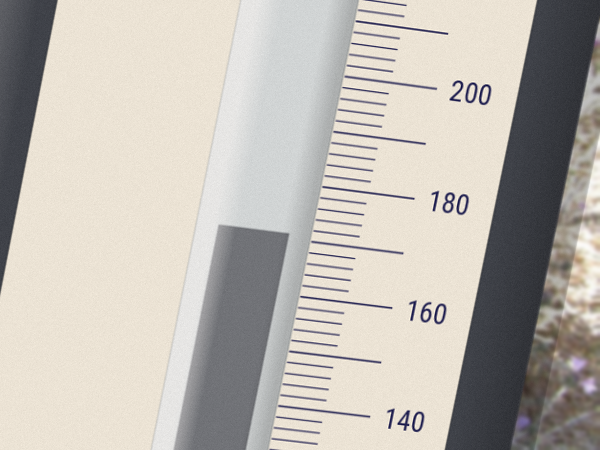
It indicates 171 mmHg
